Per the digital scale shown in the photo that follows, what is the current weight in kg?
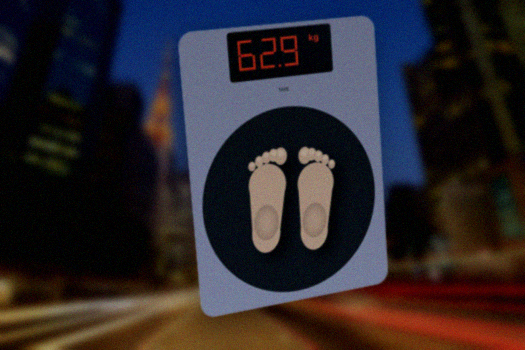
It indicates 62.9 kg
